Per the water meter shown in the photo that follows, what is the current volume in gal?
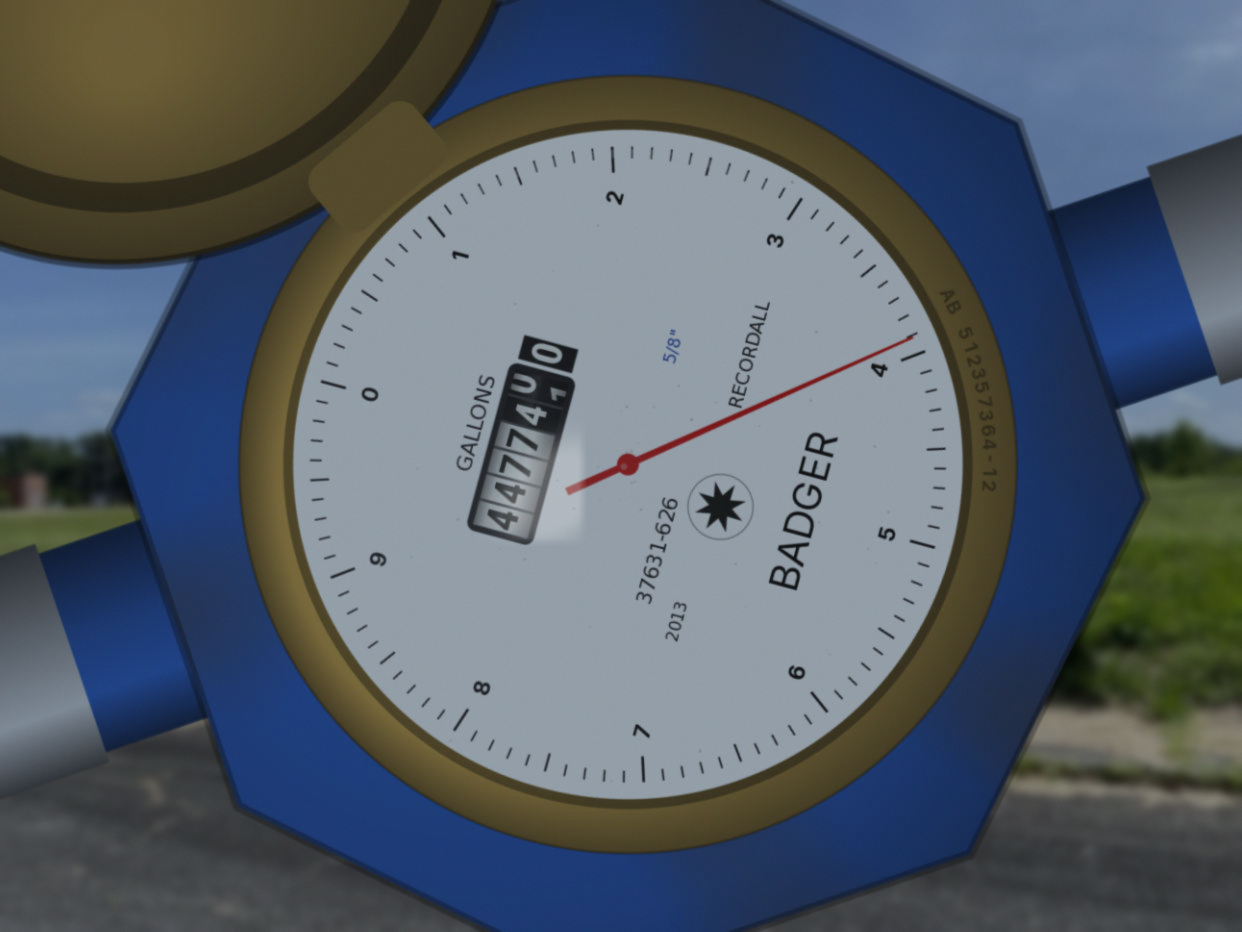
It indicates 4477403.9 gal
